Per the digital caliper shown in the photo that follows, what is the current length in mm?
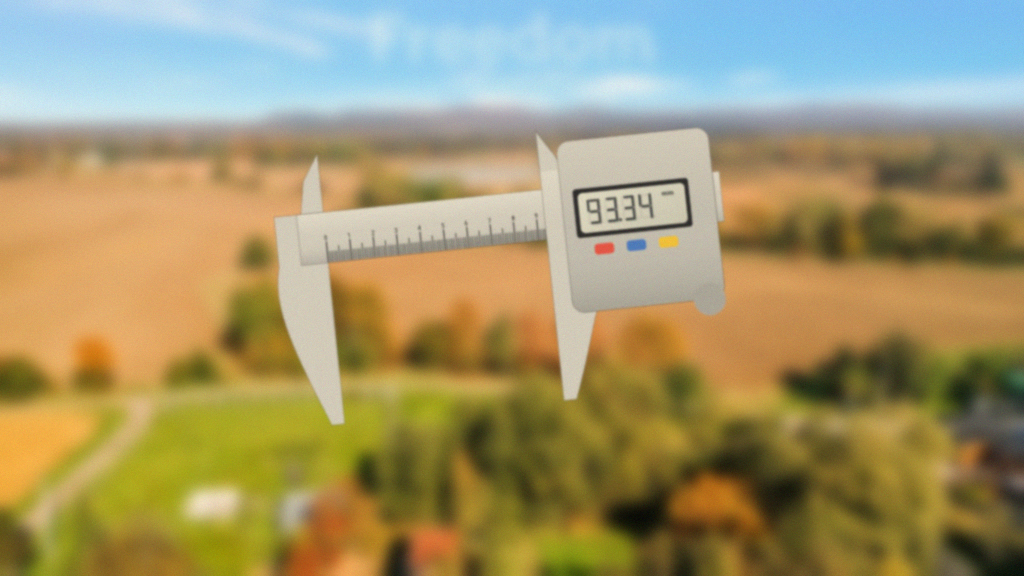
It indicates 93.34 mm
